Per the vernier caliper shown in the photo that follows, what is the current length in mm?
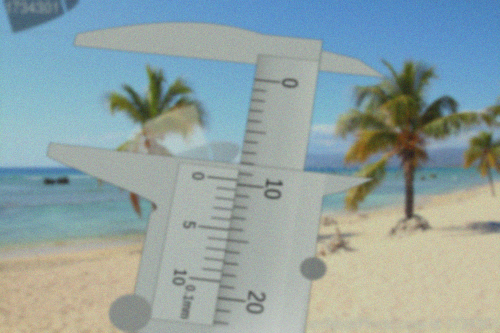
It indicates 9.6 mm
